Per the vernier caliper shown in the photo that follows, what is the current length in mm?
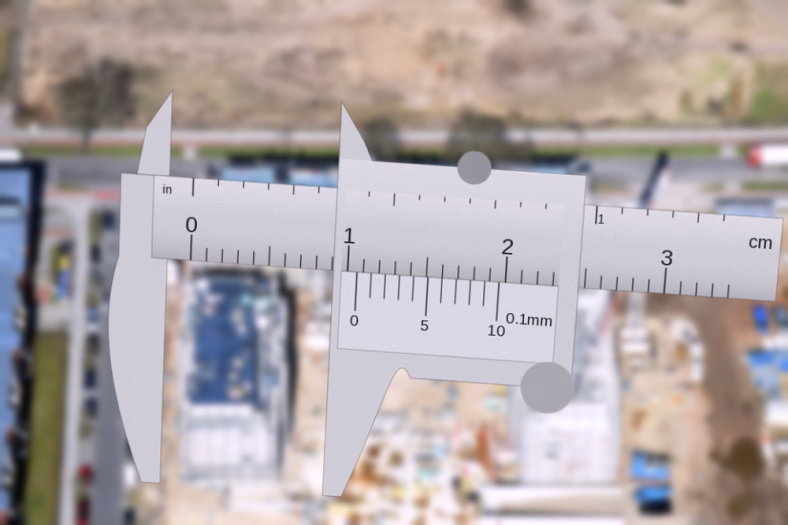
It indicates 10.6 mm
